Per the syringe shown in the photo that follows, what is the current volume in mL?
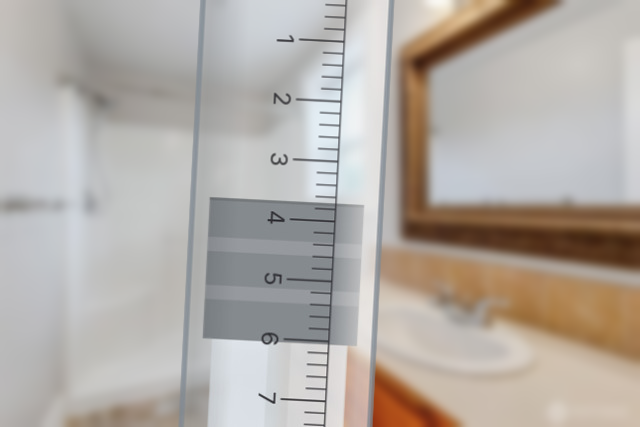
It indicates 3.7 mL
